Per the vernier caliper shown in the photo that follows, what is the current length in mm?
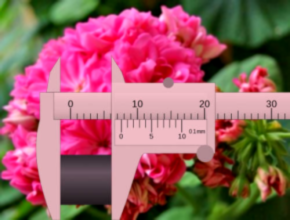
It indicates 7.6 mm
